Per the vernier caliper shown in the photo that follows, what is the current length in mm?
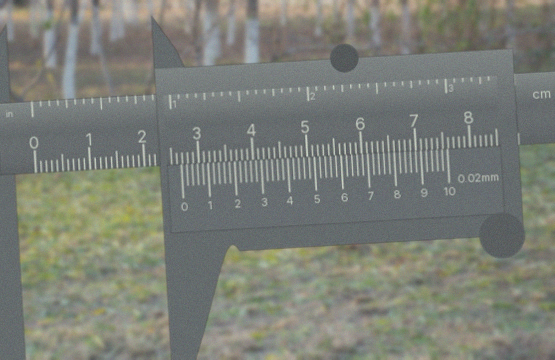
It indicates 26.8 mm
